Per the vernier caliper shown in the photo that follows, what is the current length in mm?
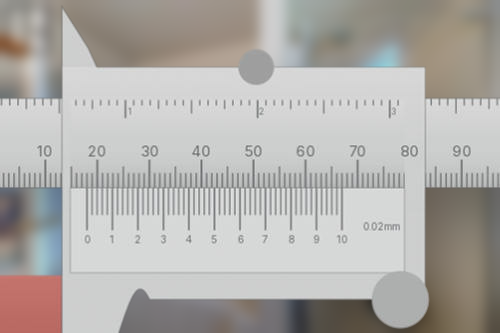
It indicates 18.0 mm
